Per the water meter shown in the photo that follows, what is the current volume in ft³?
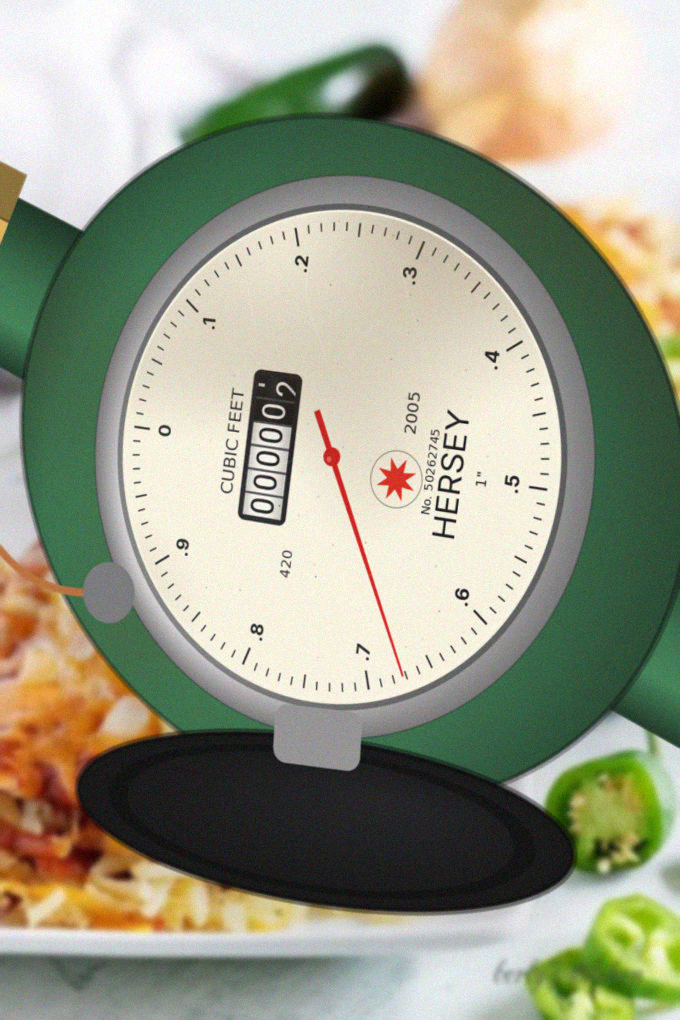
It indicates 1.67 ft³
